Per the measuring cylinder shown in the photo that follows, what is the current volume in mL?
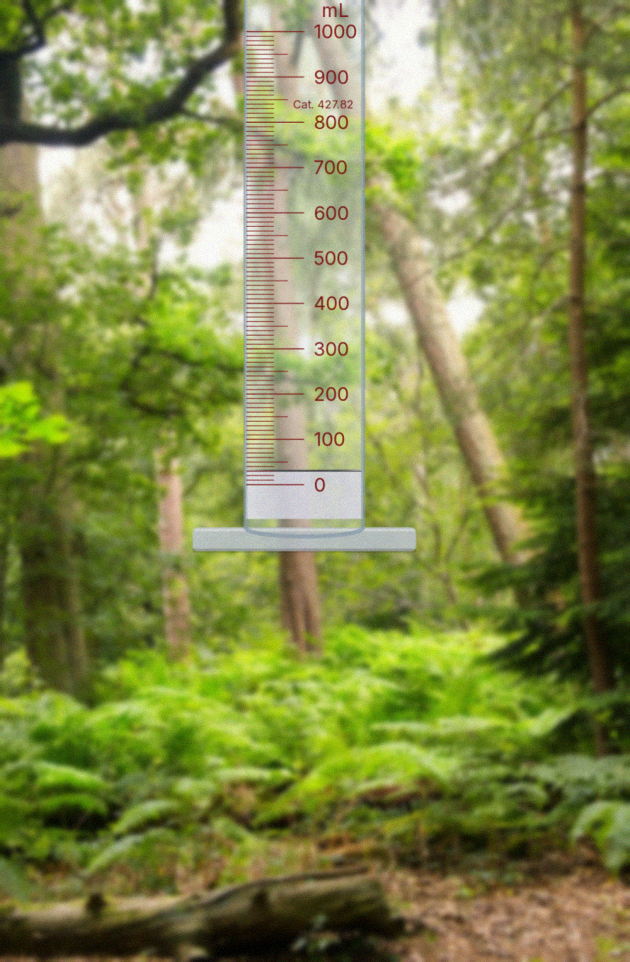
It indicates 30 mL
